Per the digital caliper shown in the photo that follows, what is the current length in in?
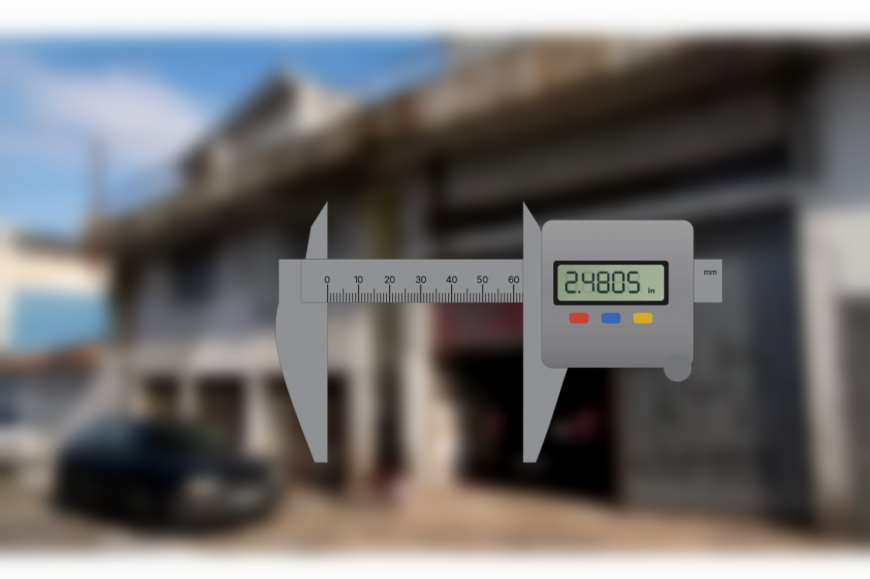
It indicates 2.4805 in
